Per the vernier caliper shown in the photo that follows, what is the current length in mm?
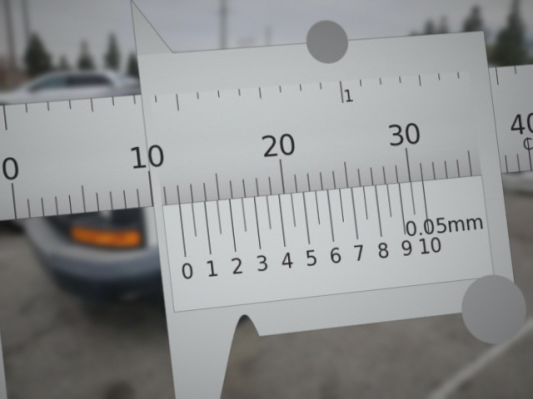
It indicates 12.0 mm
